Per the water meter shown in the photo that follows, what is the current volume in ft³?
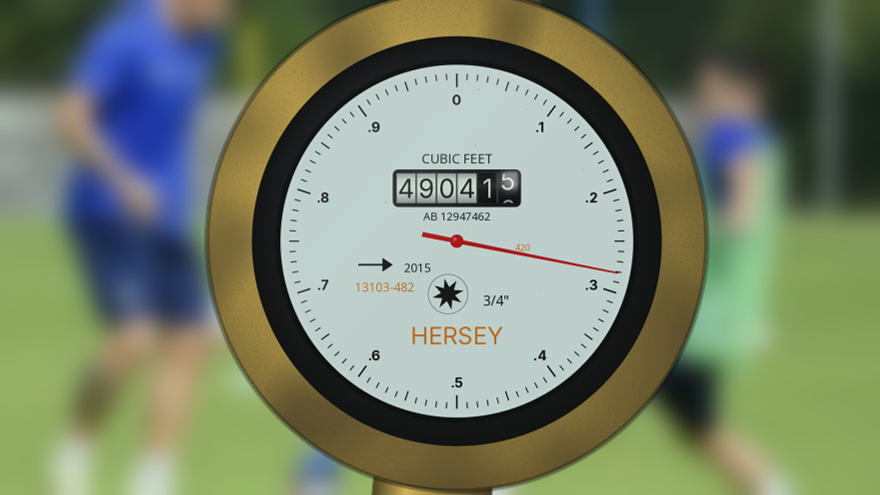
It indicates 490415.28 ft³
